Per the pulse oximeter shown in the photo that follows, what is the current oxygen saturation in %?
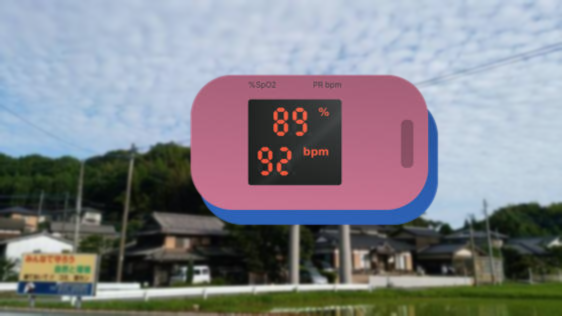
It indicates 89 %
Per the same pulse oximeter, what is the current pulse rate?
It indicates 92 bpm
